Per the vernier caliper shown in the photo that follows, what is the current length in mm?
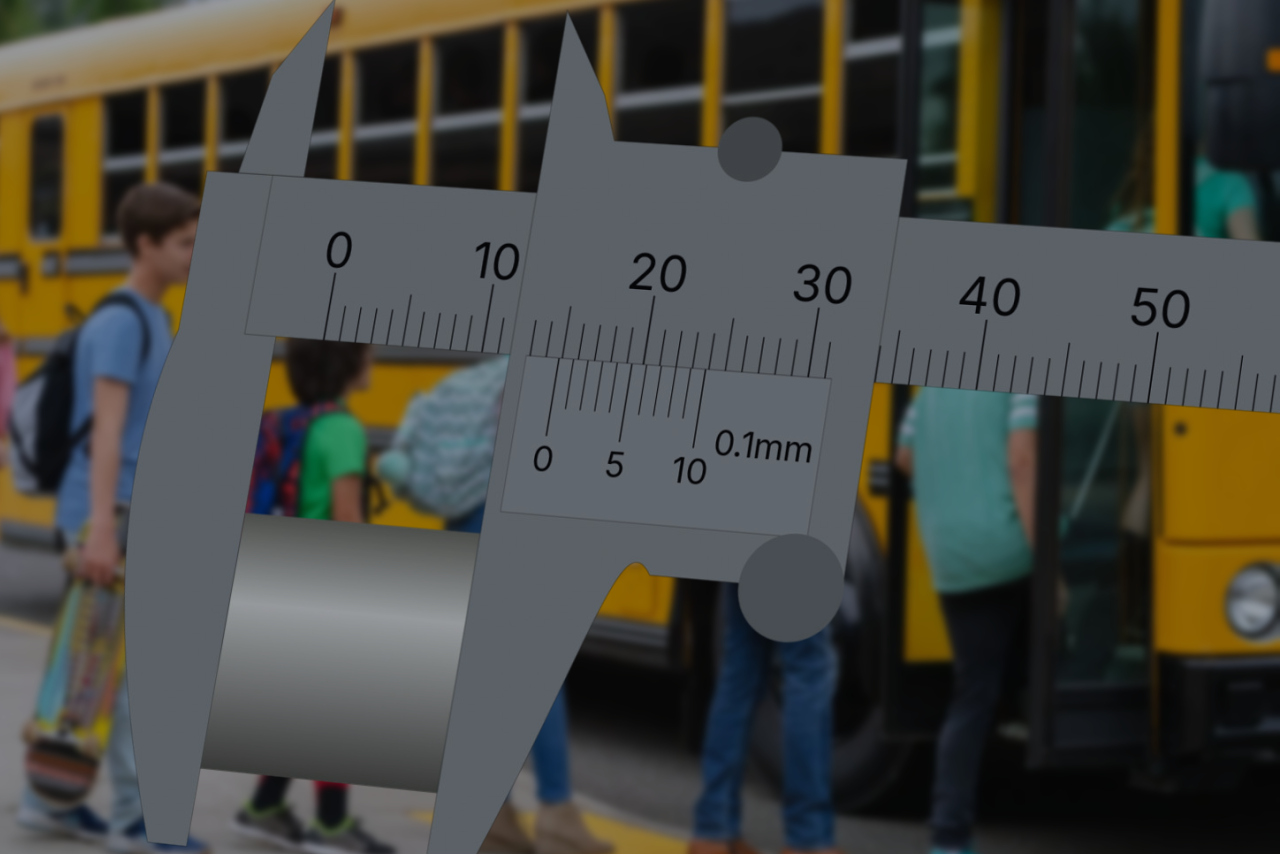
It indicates 14.8 mm
